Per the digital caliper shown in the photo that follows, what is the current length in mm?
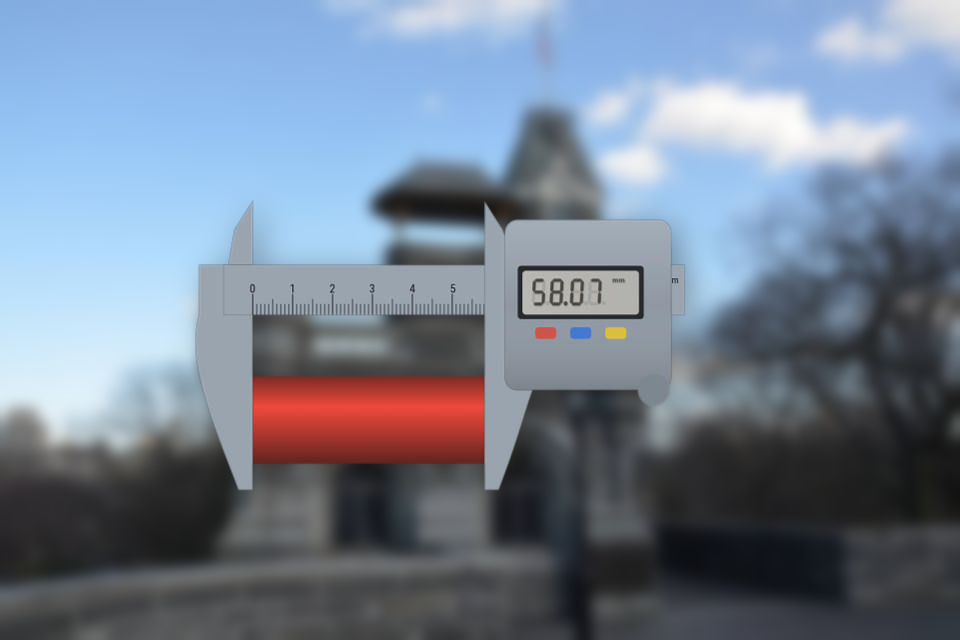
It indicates 58.07 mm
